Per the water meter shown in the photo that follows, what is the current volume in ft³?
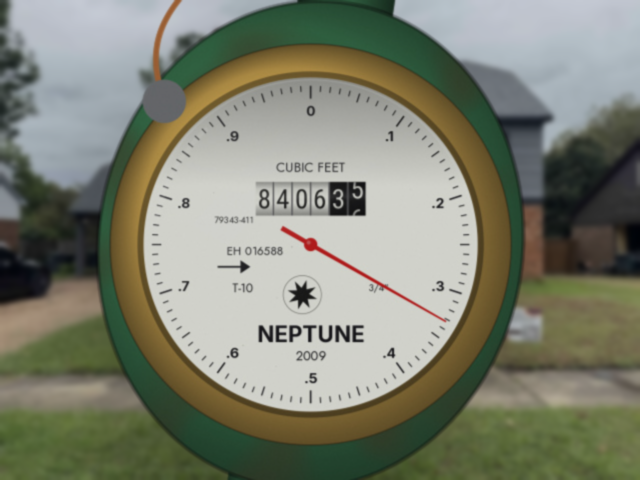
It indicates 840635.33 ft³
